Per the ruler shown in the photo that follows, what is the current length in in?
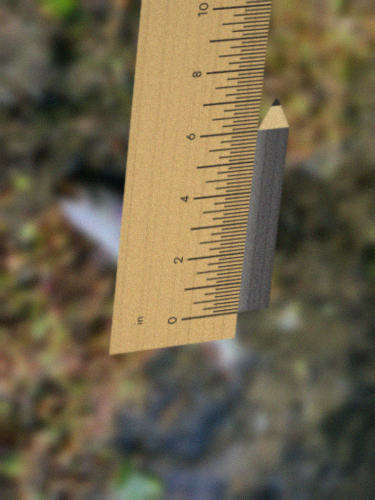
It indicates 7 in
